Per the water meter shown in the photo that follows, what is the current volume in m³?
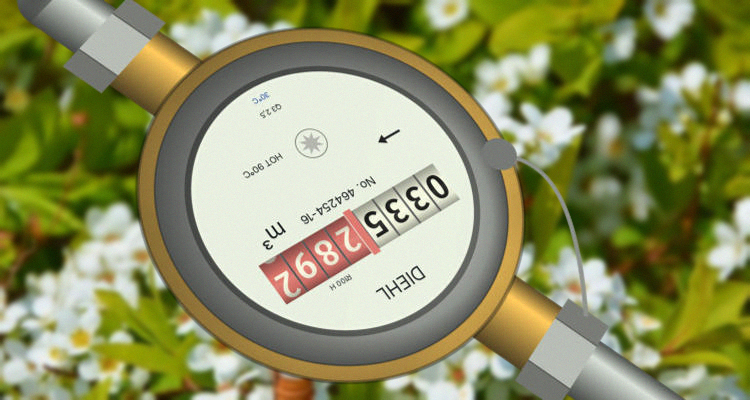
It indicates 335.2892 m³
